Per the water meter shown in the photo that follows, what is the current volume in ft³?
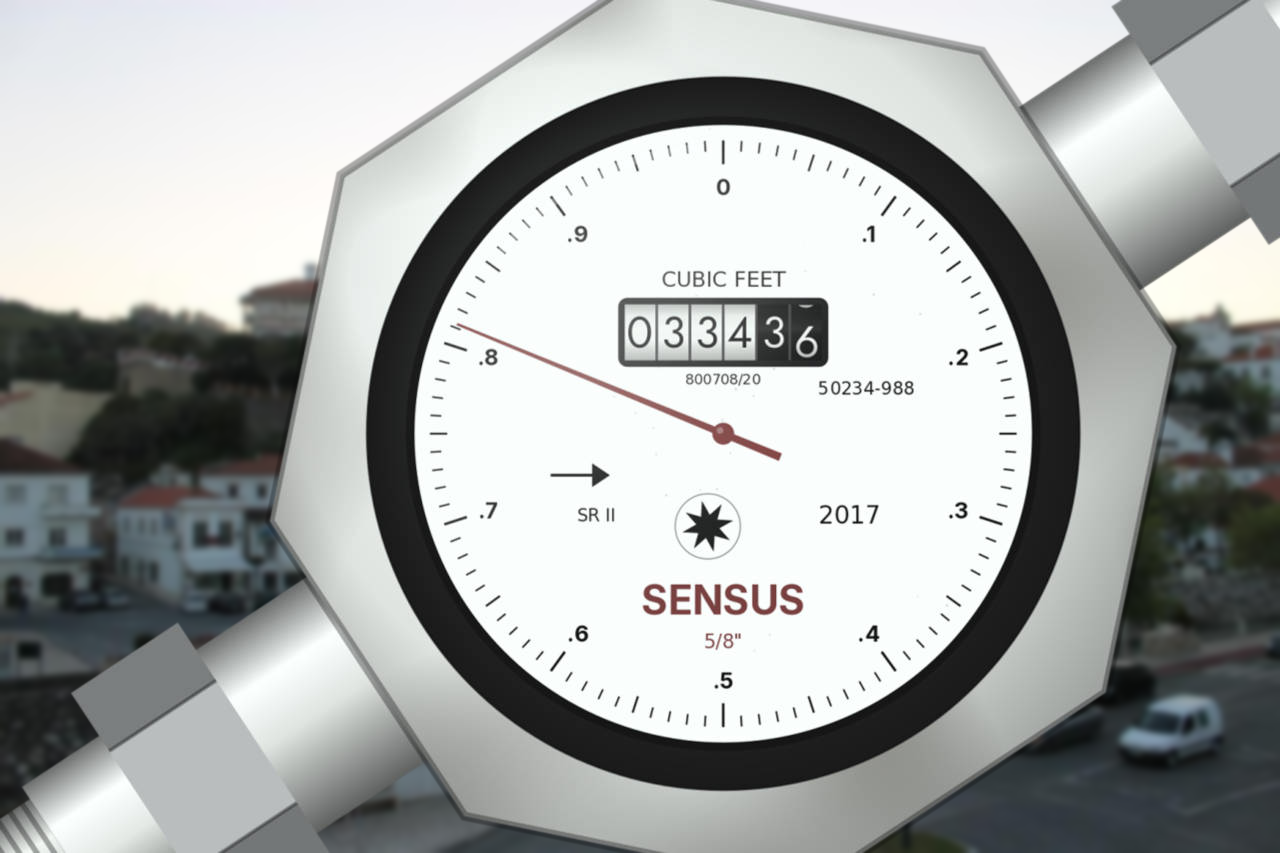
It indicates 33435.81 ft³
